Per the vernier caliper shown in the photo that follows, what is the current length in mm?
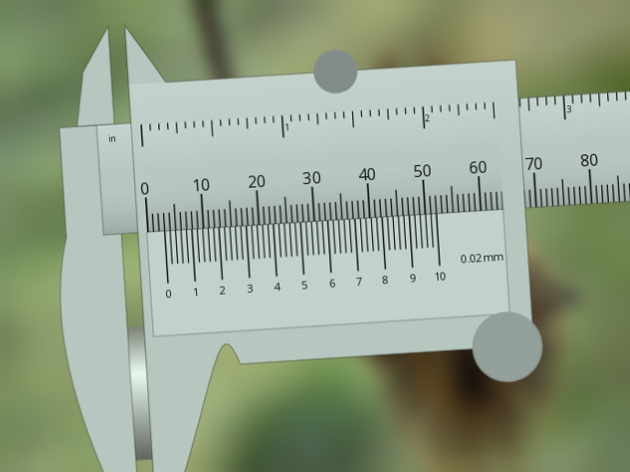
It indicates 3.0 mm
